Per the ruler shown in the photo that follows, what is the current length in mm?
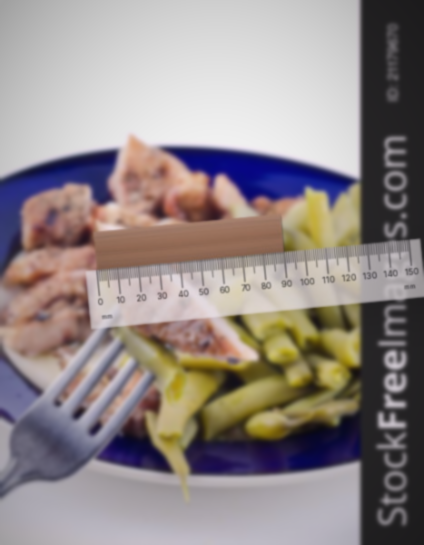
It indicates 90 mm
